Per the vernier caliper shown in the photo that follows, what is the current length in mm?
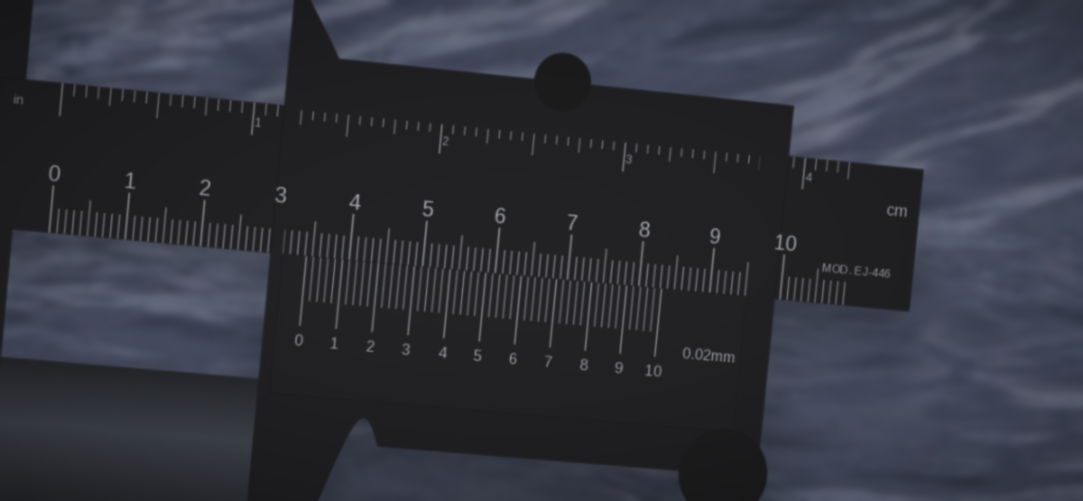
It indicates 34.2 mm
